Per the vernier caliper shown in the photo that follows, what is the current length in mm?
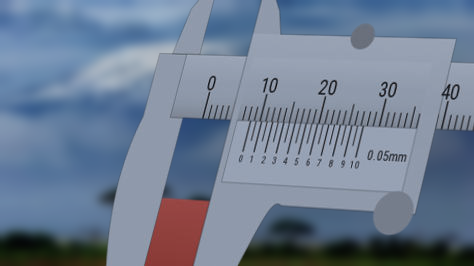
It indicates 8.4 mm
